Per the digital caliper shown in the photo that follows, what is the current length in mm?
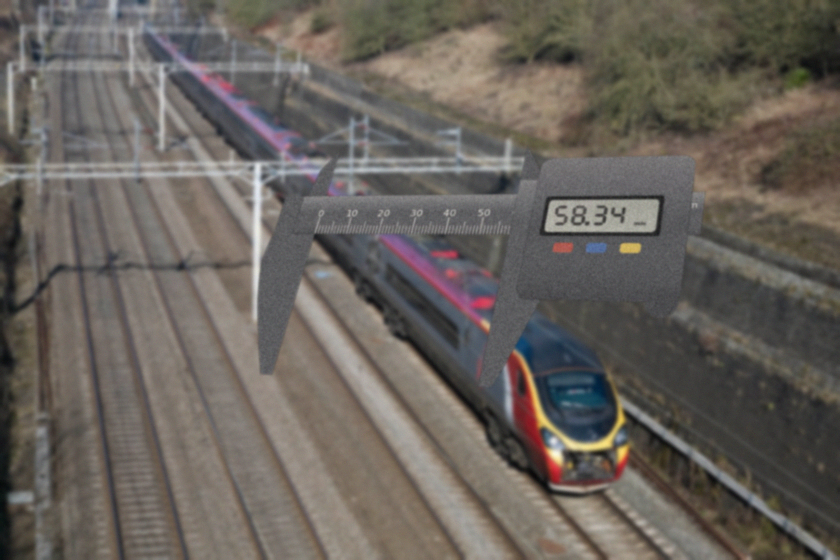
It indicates 58.34 mm
